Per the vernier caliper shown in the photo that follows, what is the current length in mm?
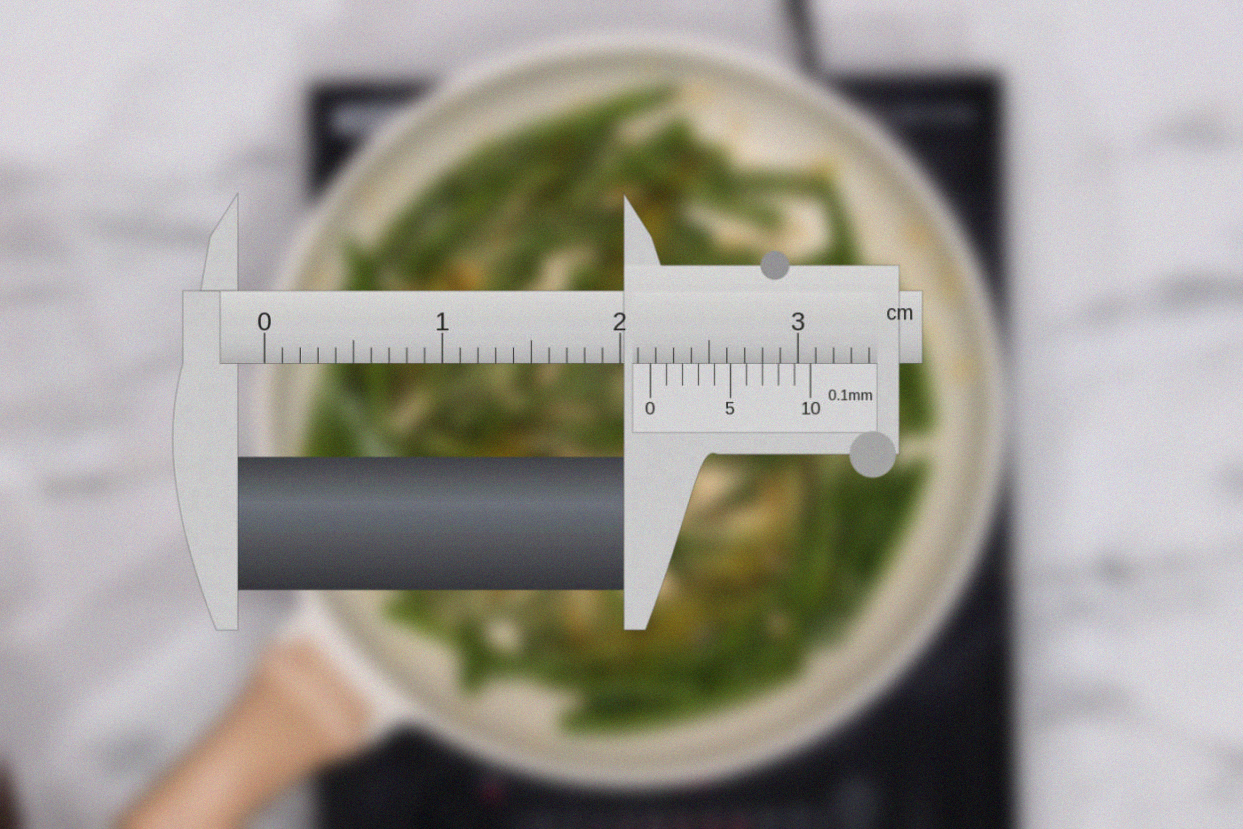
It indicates 21.7 mm
